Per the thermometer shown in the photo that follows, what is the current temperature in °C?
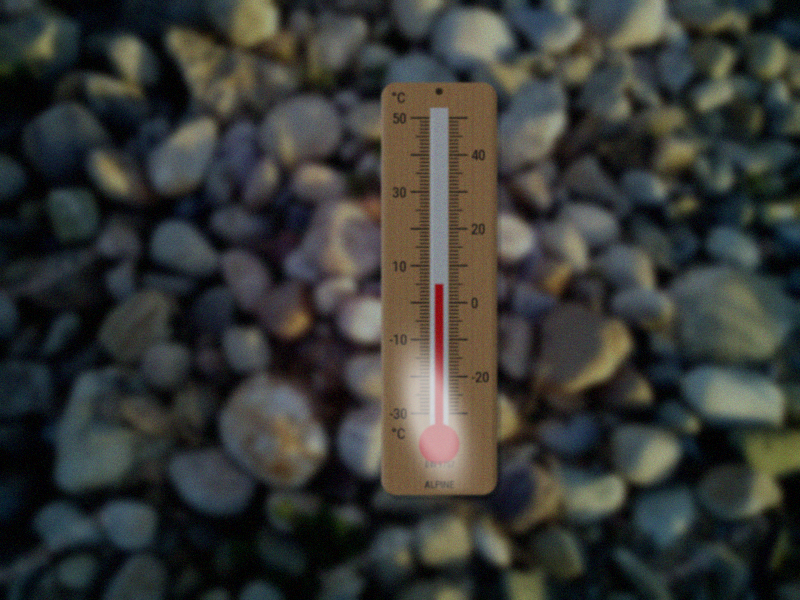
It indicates 5 °C
